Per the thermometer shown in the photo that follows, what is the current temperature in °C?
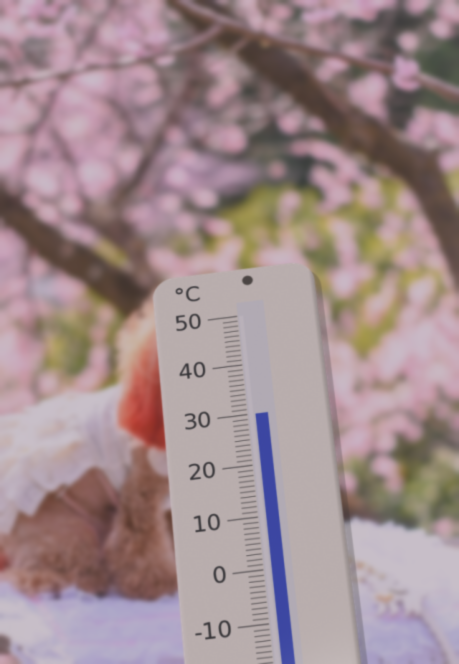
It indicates 30 °C
